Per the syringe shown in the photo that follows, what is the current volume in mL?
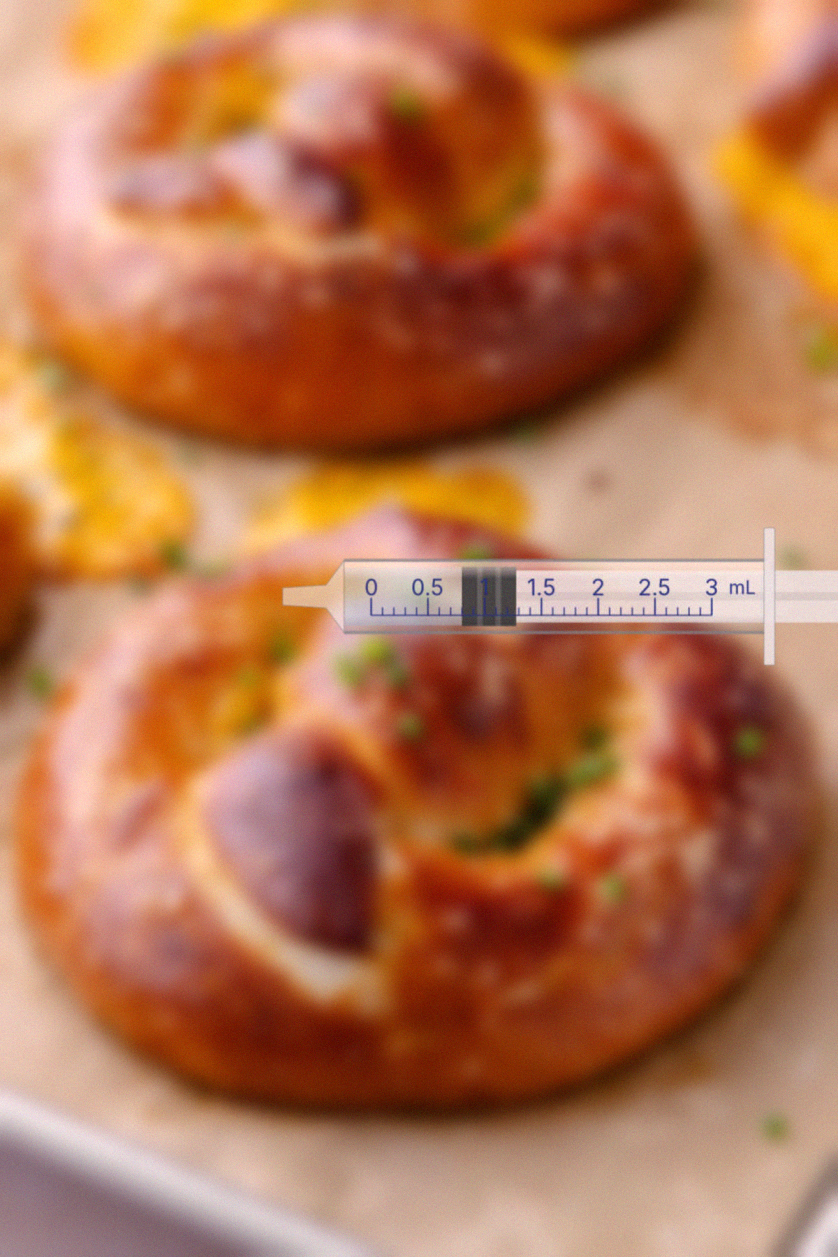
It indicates 0.8 mL
